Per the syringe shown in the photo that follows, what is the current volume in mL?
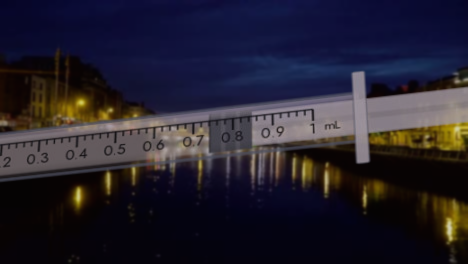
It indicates 0.74 mL
